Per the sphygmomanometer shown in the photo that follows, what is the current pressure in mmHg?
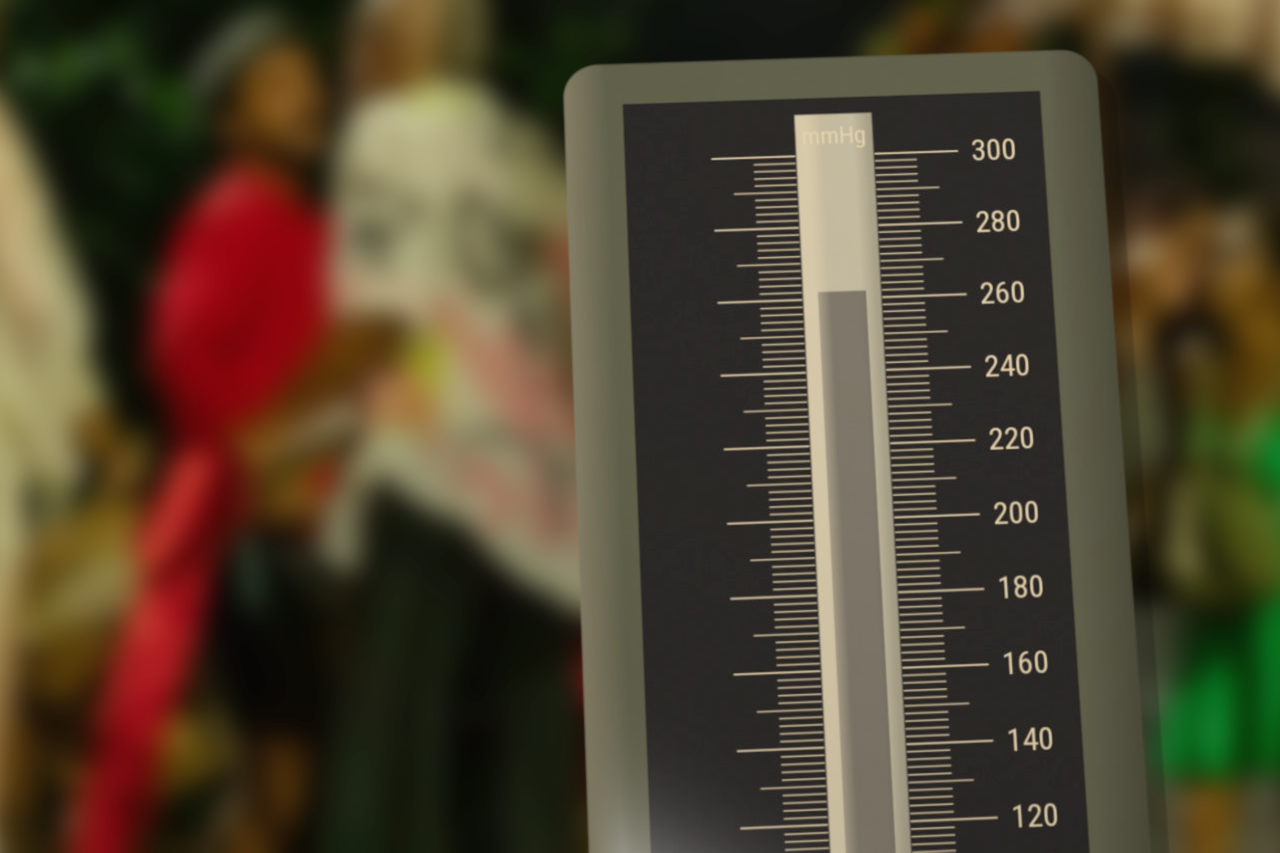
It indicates 262 mmHg
